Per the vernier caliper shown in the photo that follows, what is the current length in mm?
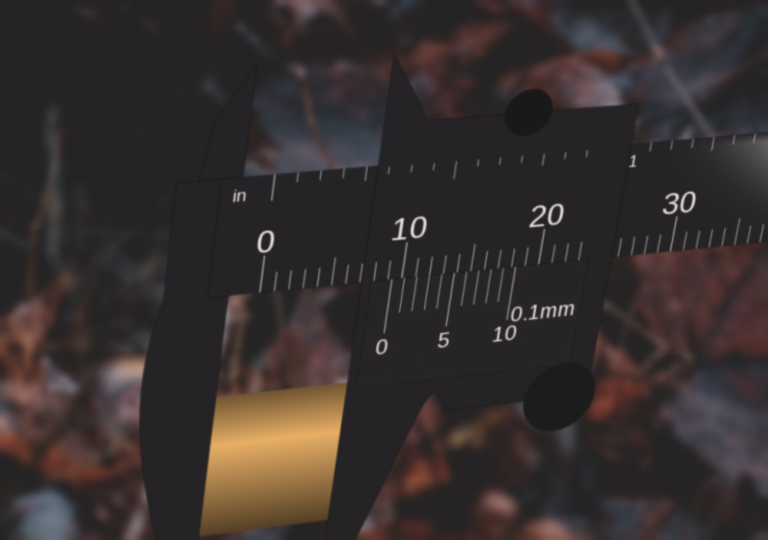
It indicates 9.3 mm
